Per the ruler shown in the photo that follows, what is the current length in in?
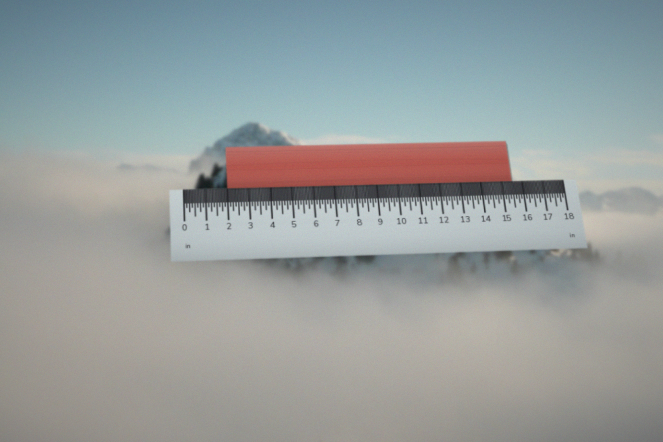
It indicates 13.5 in
